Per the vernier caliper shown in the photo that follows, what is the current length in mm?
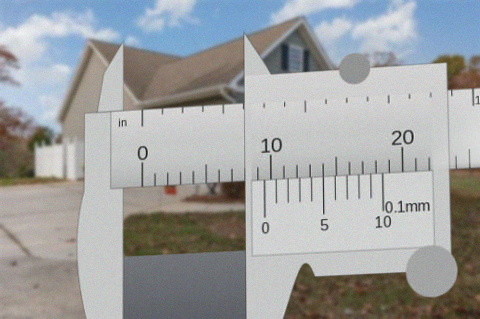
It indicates 9.5 mm
